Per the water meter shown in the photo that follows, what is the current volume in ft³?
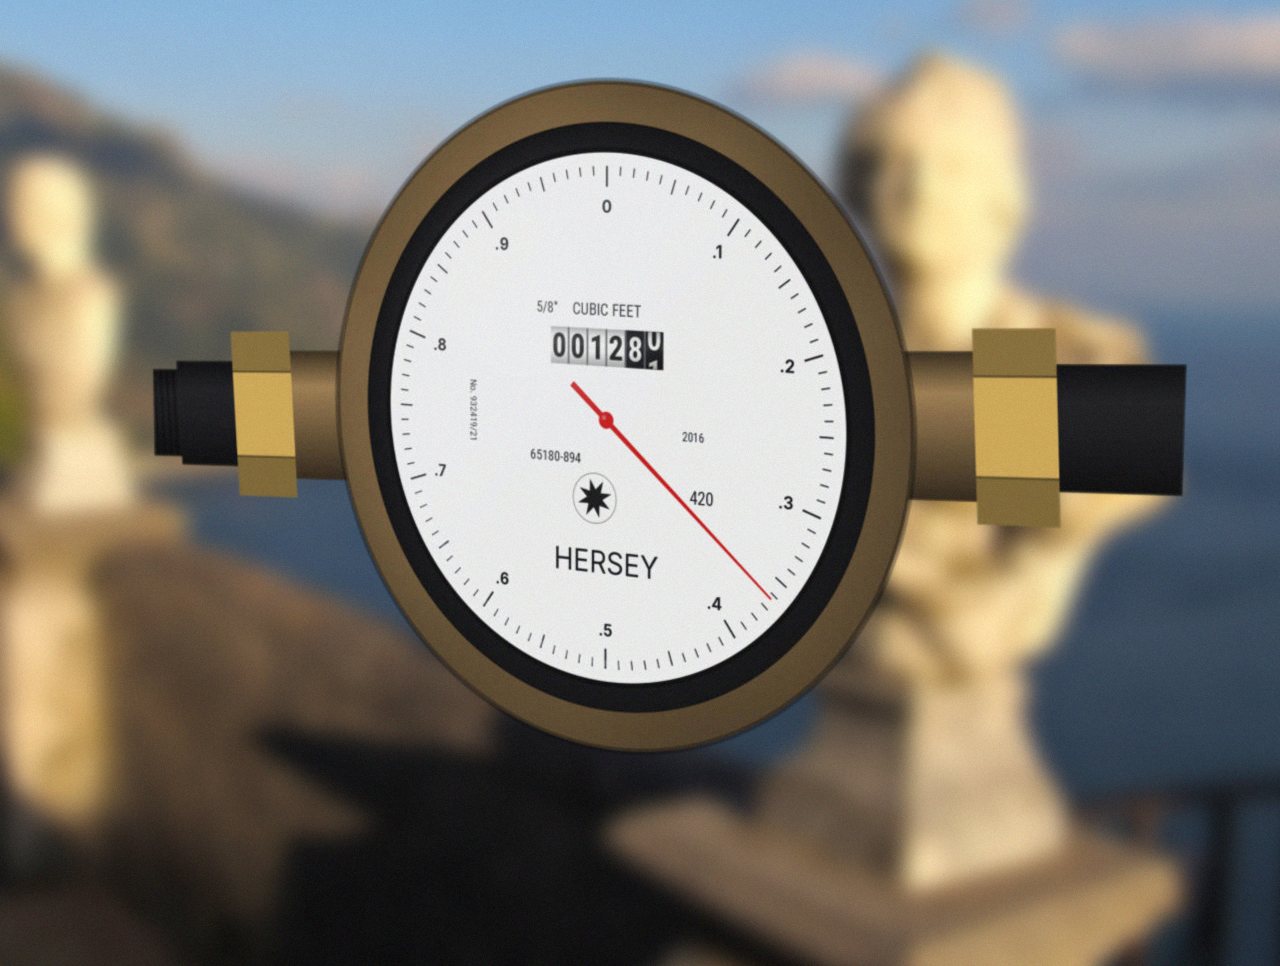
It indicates 1280.36 ft³
